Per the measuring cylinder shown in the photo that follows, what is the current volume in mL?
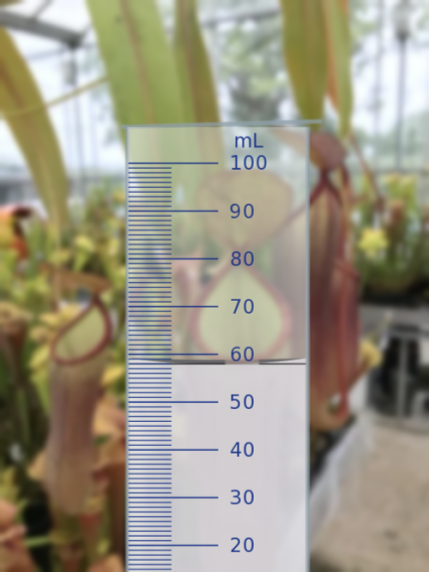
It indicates 58 mL
